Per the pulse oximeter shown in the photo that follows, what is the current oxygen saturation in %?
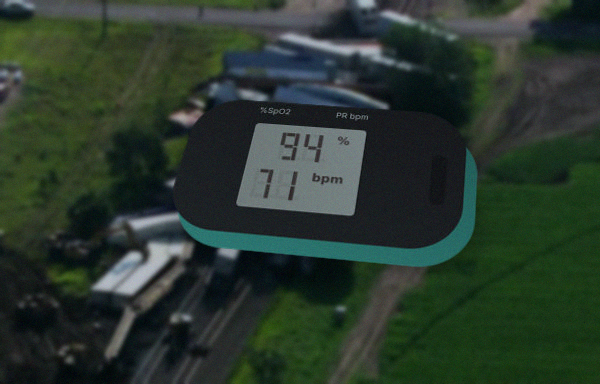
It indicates 94 %
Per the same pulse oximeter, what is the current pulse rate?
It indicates 71 bpm
